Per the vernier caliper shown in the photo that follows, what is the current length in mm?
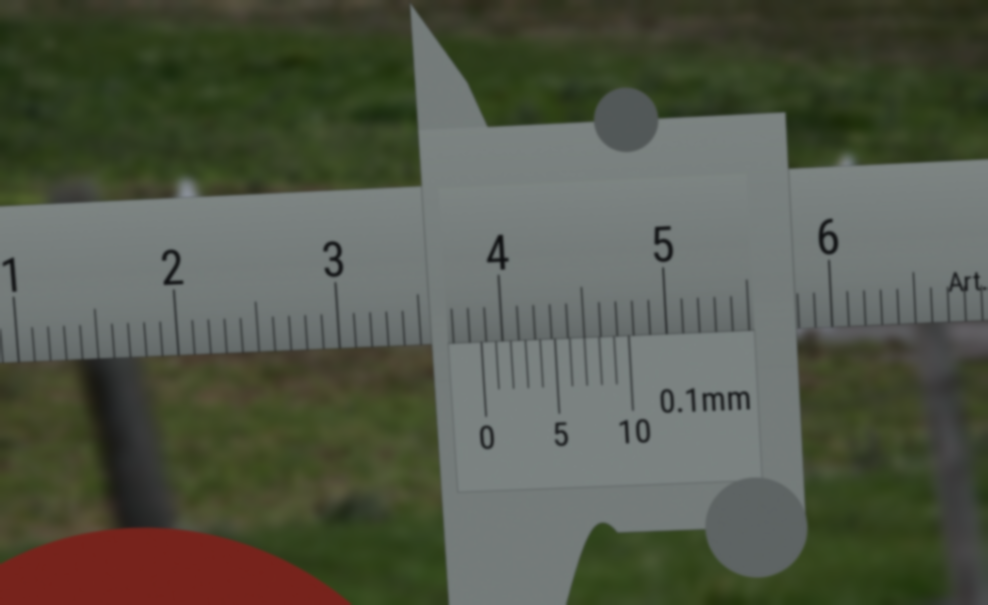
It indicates 38.7 mm
